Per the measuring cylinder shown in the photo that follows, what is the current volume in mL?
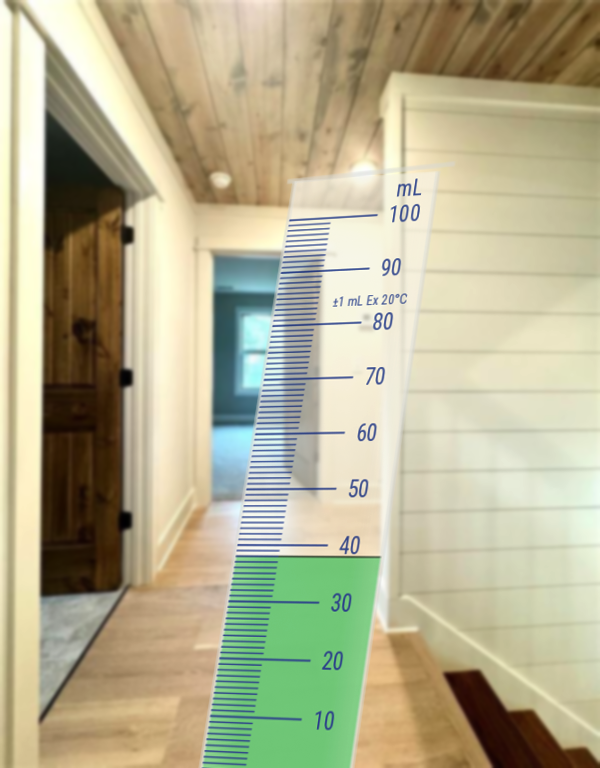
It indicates 38 mL
